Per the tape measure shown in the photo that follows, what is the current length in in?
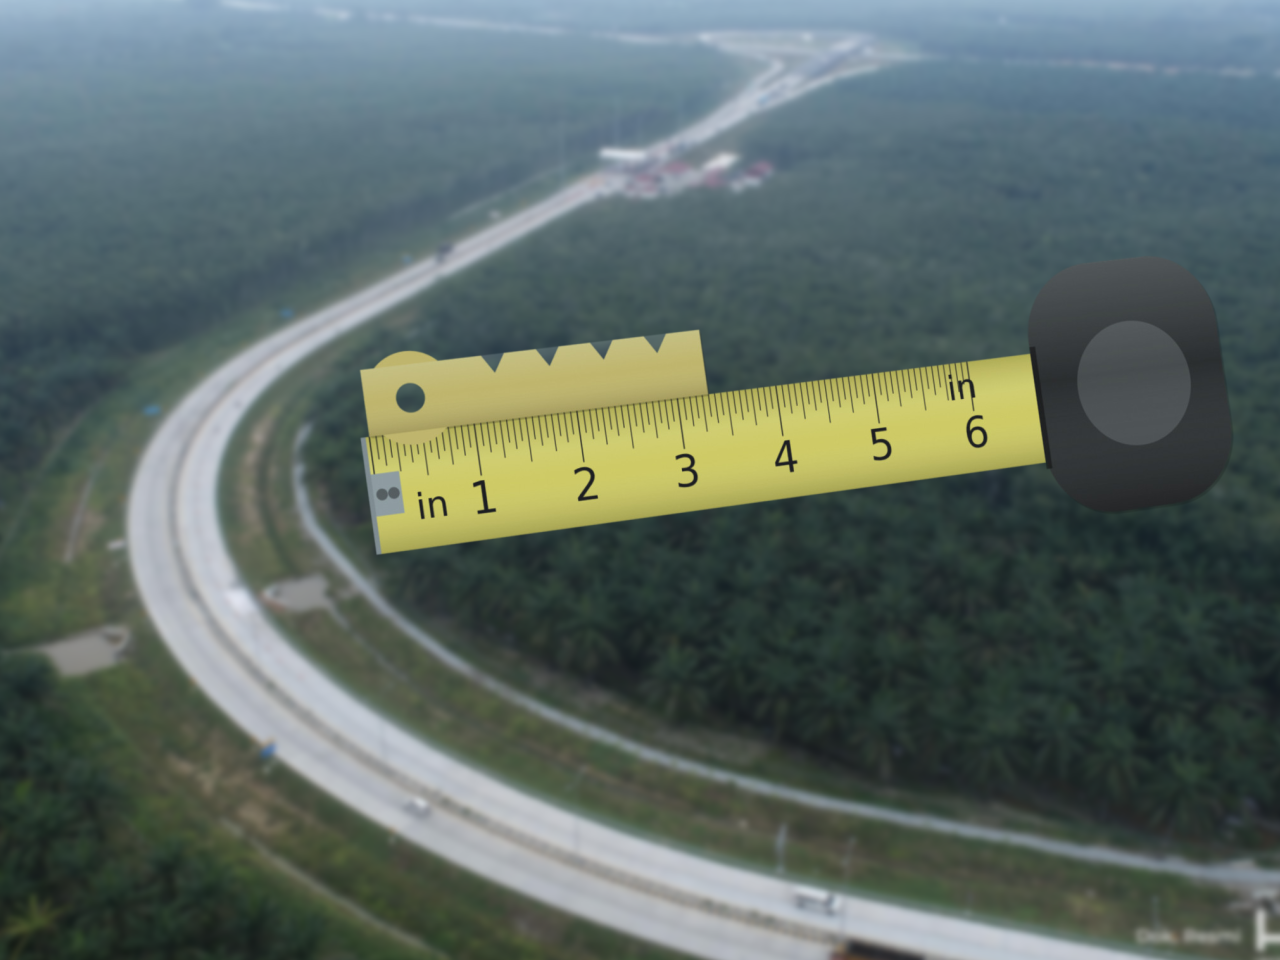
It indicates 3.3125 in
